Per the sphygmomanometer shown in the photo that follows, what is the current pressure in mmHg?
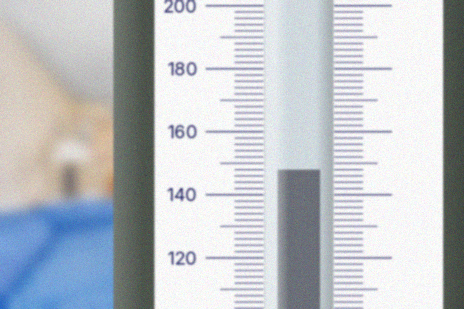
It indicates 148 mmHg
